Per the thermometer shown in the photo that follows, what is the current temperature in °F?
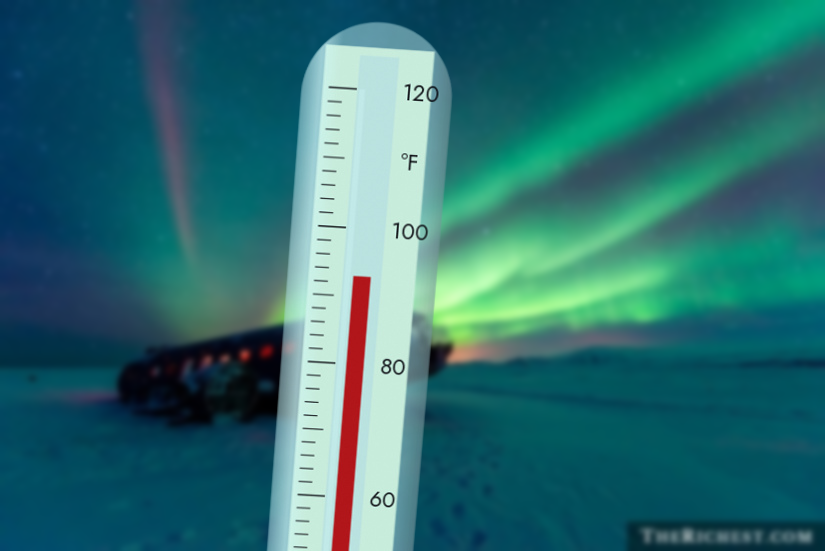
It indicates 93 °F
